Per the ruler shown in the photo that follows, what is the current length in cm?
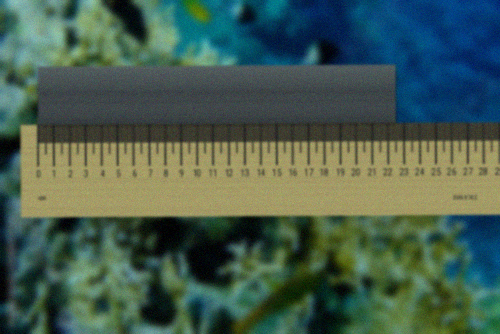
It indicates 22.5 cm
